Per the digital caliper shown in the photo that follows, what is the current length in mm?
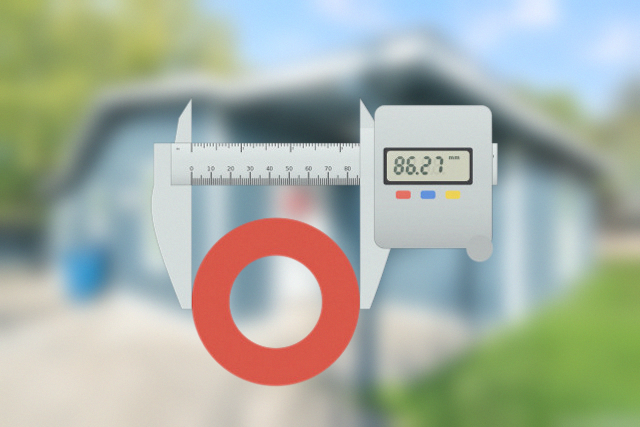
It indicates 86.27 mm
